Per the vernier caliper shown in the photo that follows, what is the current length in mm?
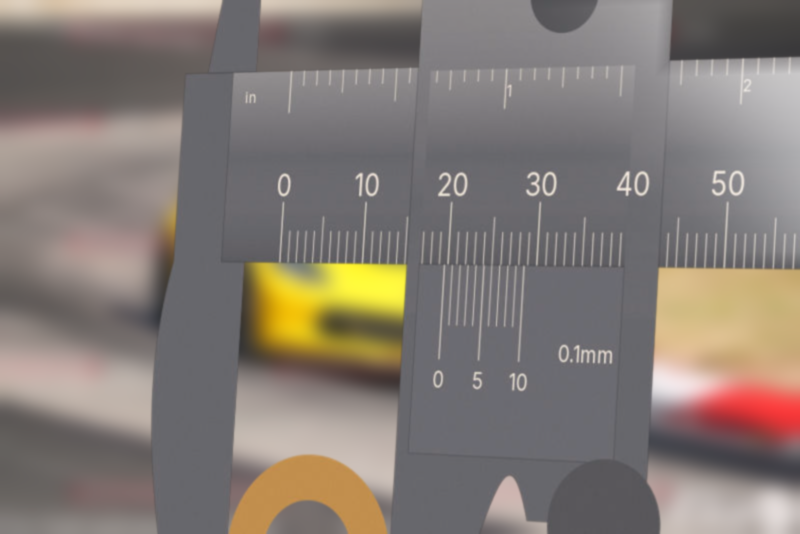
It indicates 19.6 mm
